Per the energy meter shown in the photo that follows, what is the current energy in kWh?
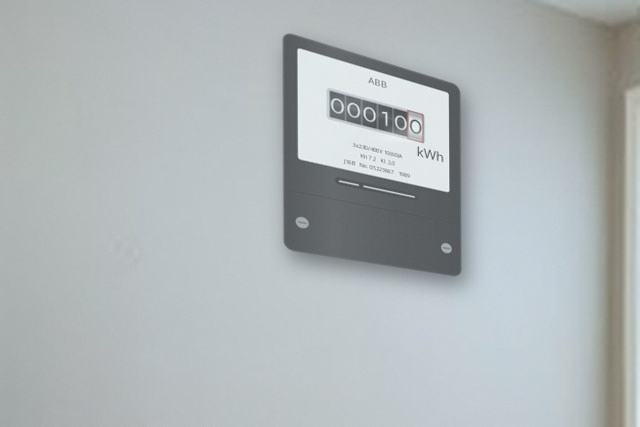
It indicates 10.0 kWh
